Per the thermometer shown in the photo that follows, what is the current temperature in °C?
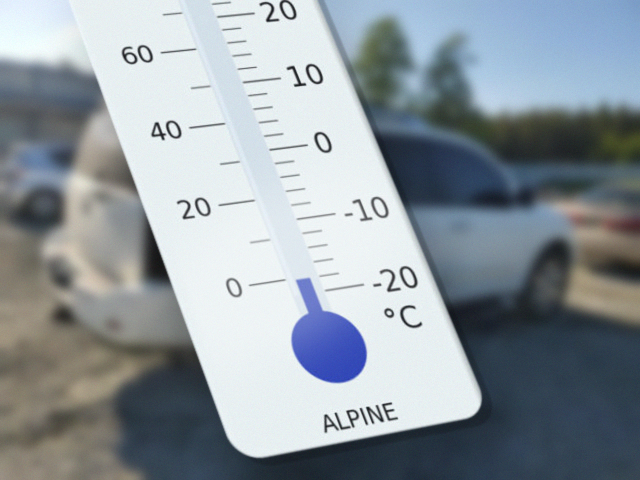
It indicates -18 °C
